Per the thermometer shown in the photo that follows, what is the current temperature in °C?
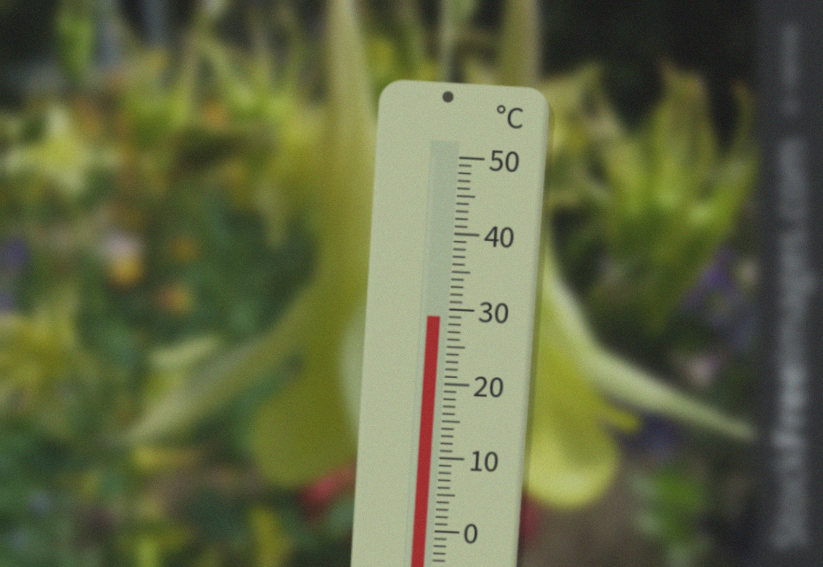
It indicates 29 °C
